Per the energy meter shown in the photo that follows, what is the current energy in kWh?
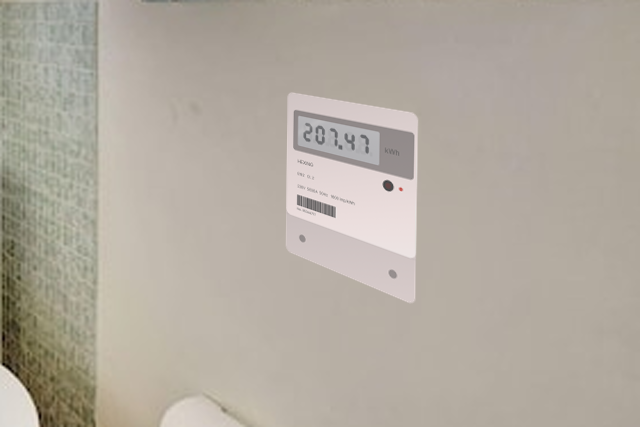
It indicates 207.47 kWh
